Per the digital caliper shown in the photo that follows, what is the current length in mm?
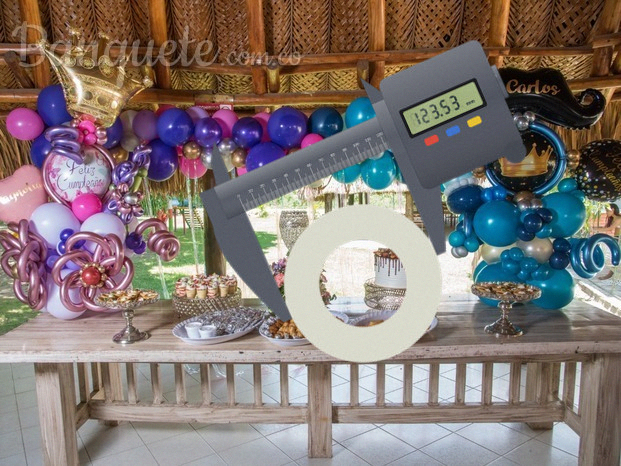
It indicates 123.53 mm
